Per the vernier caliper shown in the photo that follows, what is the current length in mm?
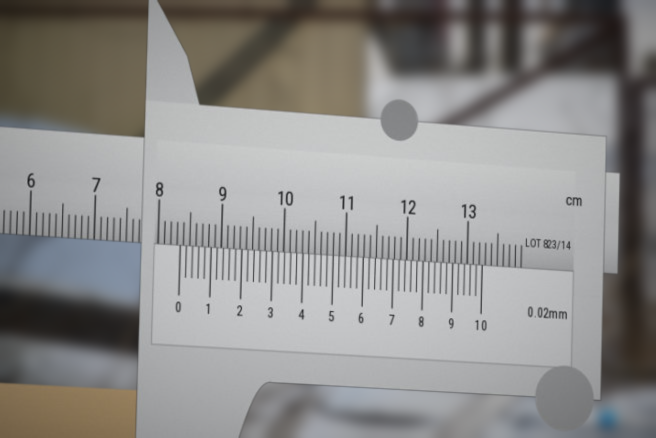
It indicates 83.5 mm
